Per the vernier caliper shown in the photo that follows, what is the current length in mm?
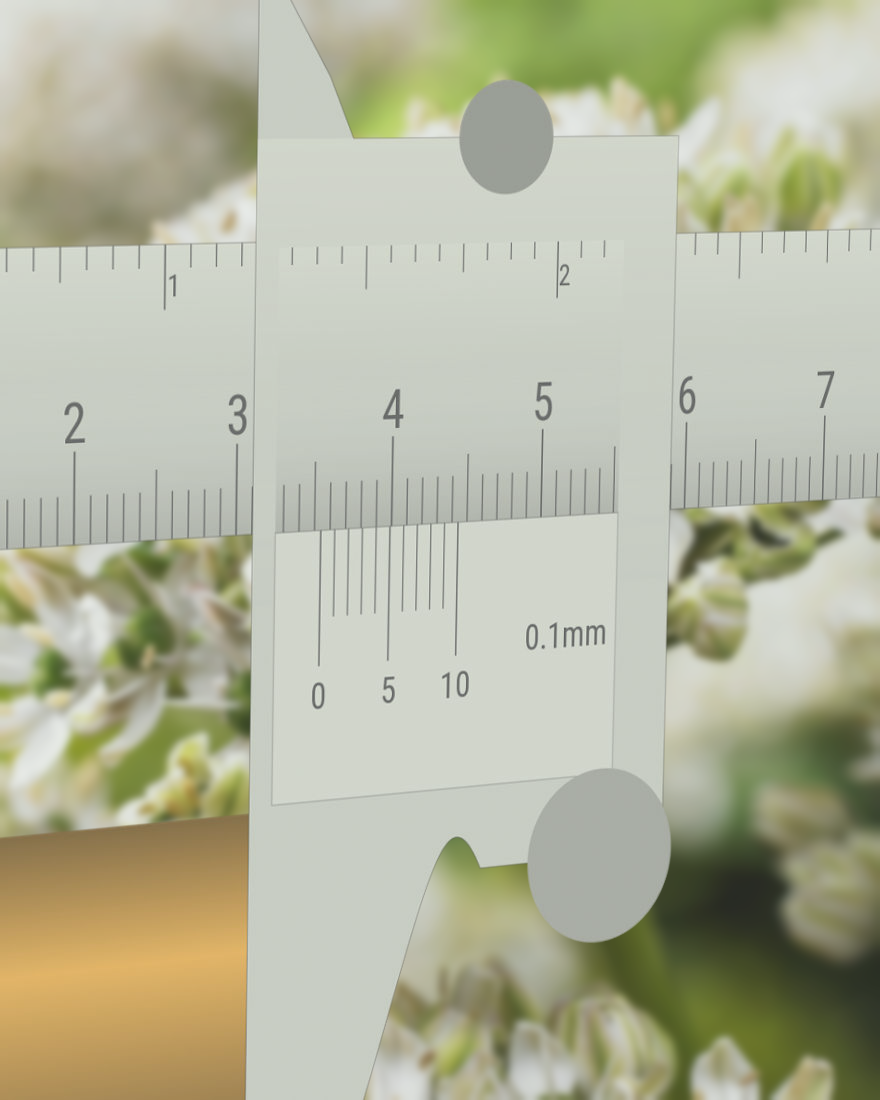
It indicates 35.4 mm
